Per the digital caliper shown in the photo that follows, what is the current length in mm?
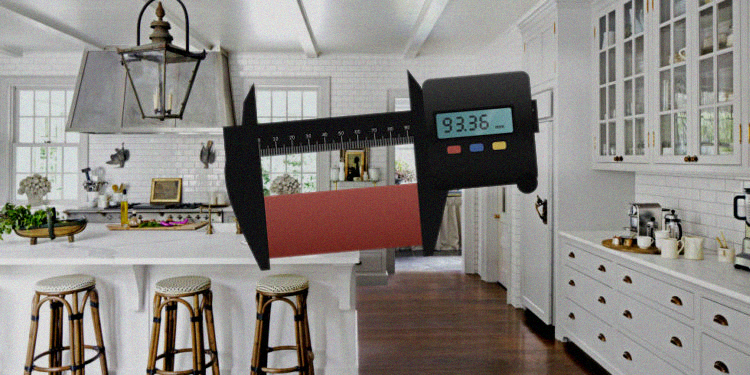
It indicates 93.36 mm
